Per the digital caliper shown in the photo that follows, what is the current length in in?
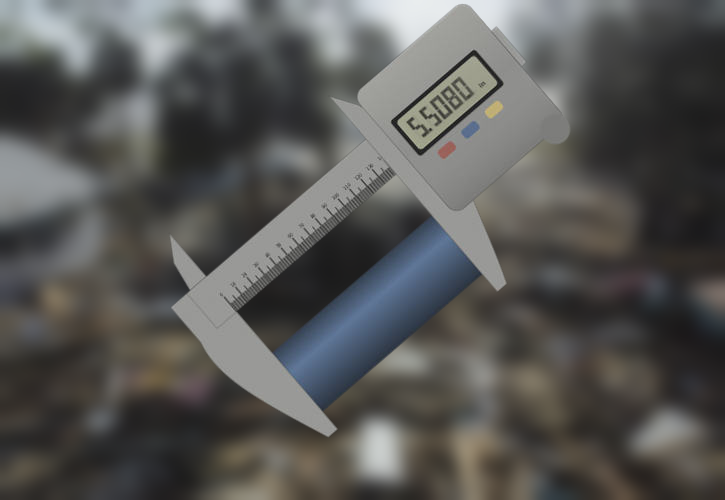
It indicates 5.5080 in
